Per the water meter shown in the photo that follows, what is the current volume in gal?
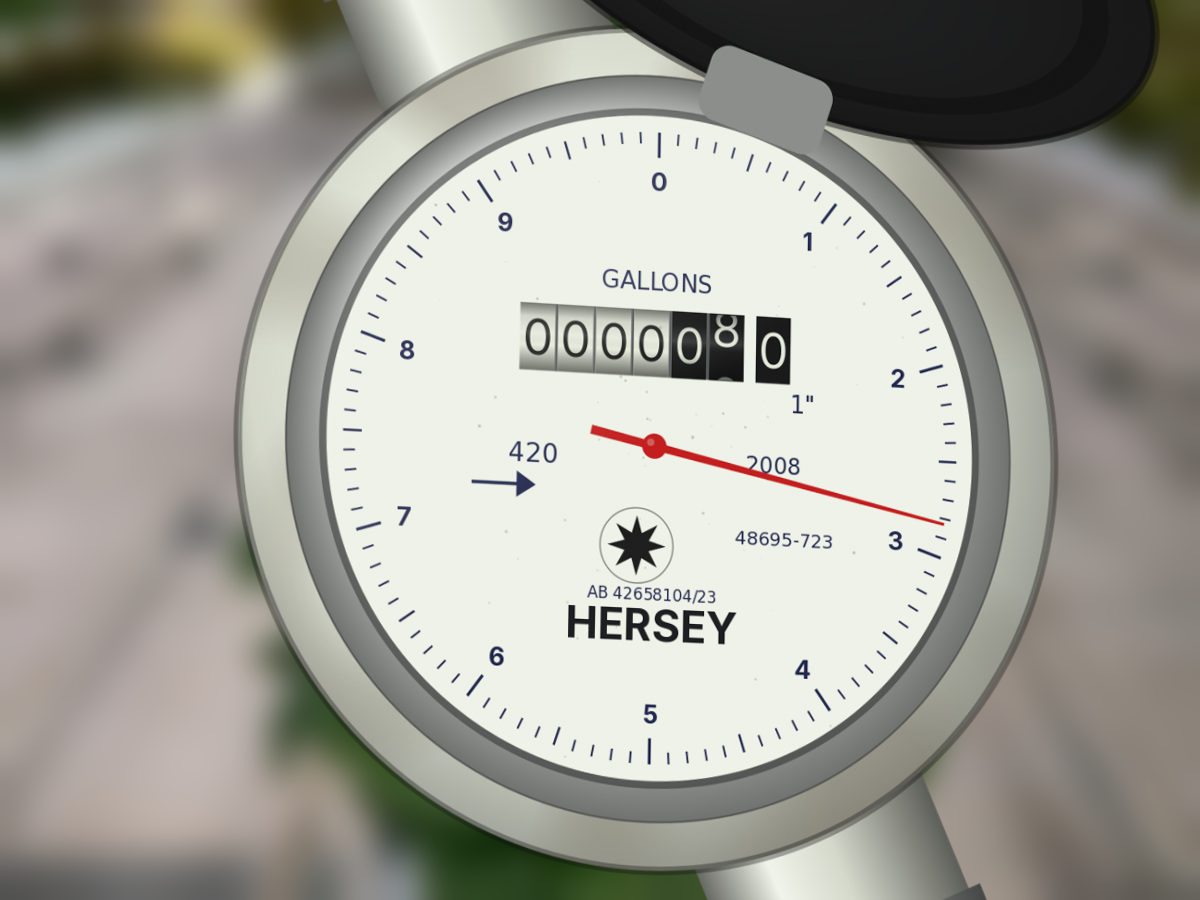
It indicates 82.8 gal
